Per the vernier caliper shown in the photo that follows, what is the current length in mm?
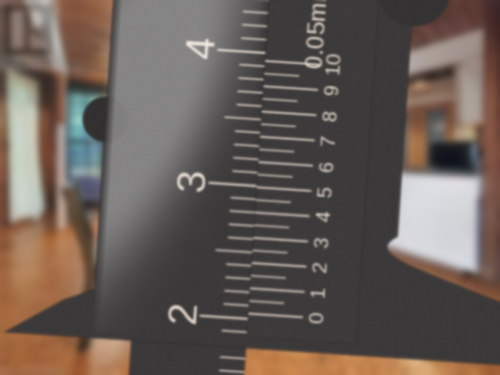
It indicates 20.4 mm
